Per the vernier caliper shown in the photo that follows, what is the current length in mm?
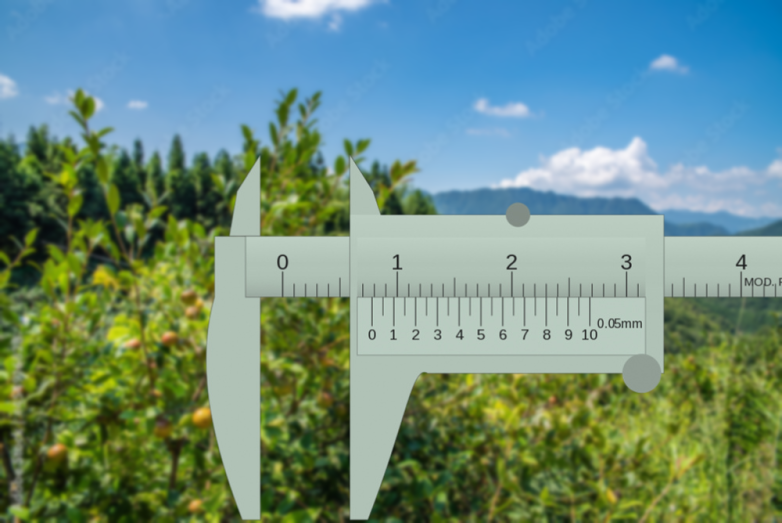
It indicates 7.8 mm
